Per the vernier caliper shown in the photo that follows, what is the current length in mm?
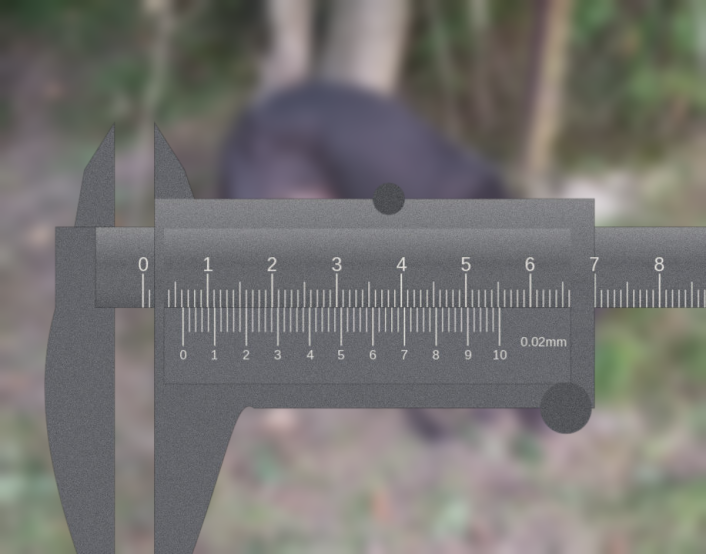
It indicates 6.2 mm
